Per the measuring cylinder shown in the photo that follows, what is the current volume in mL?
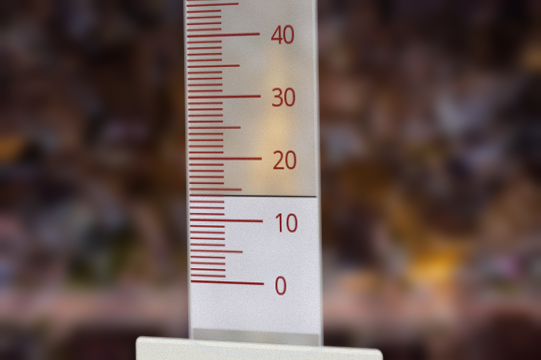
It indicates 14 mL
